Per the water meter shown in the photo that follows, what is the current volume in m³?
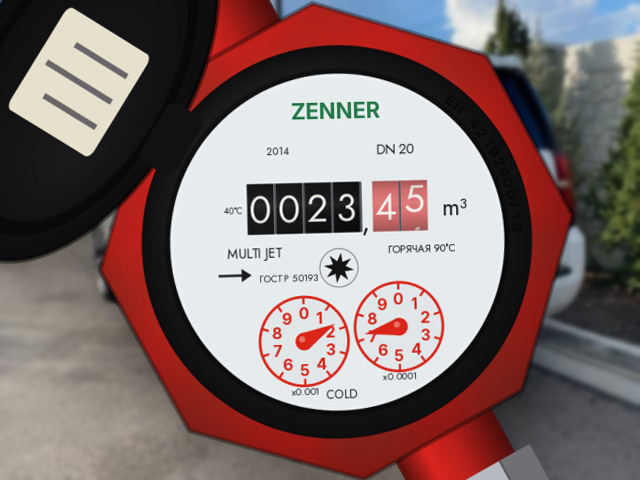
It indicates 23.4517 m³
